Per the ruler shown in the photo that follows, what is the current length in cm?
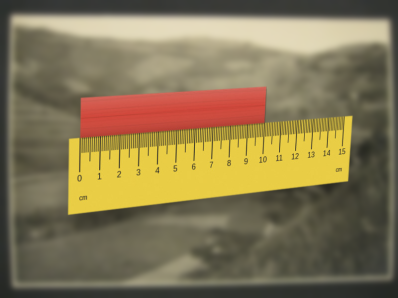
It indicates 10 cm
